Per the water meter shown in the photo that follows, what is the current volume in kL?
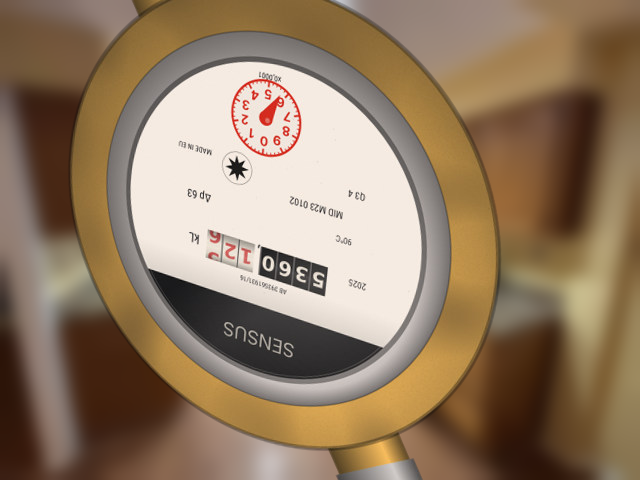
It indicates 5360.1255 kL
